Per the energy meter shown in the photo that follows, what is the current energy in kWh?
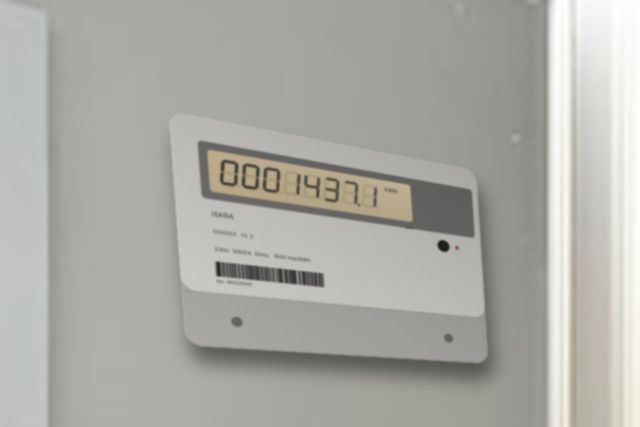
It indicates 1437.1 kWh
